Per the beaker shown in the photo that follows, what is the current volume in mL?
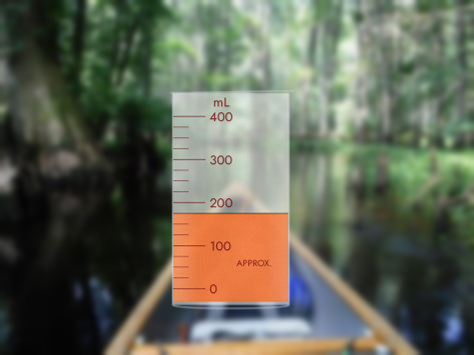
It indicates 175 mL
